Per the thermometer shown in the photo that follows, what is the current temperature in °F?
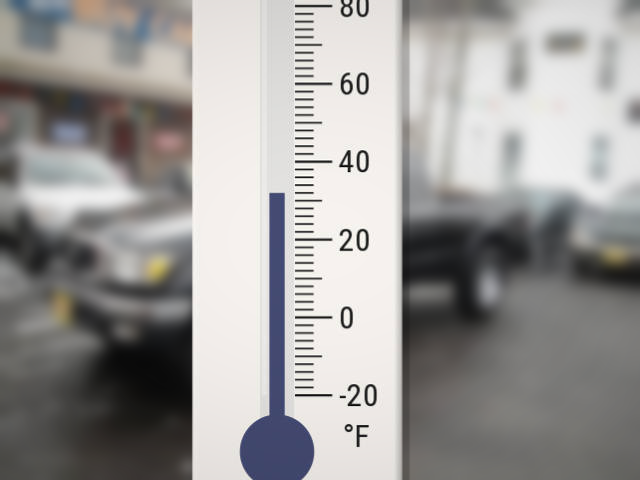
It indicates 32 °F
